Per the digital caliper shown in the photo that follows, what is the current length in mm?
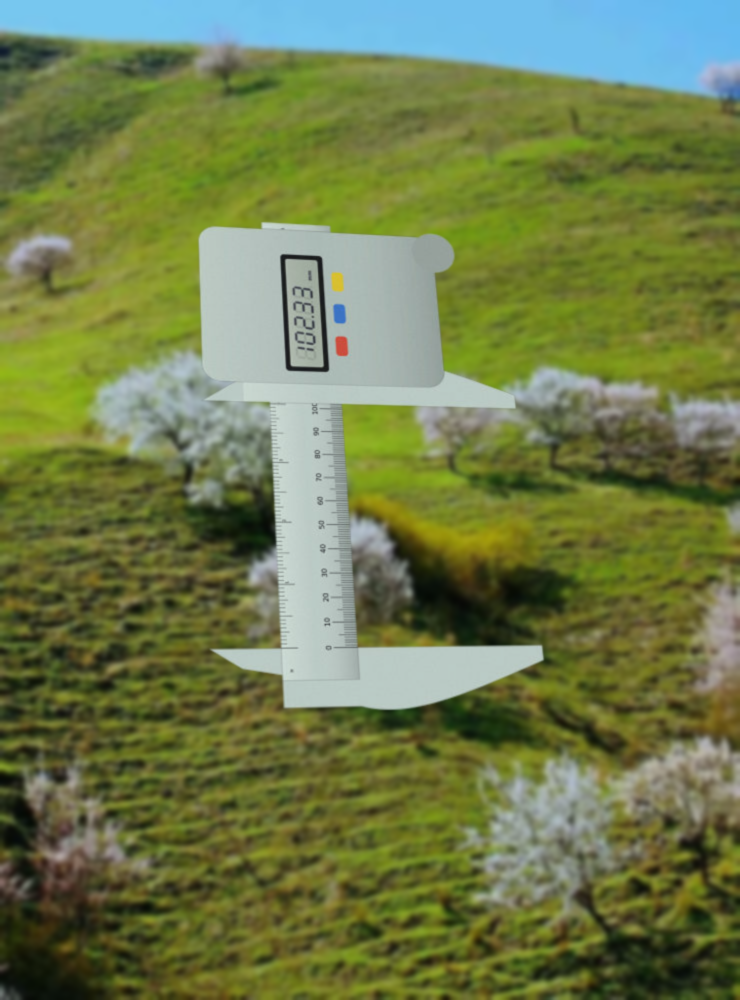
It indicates 102.33 mm
